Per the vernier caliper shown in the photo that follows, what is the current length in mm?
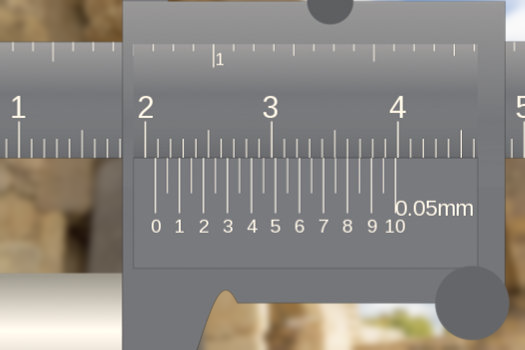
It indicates 20.8 mm
